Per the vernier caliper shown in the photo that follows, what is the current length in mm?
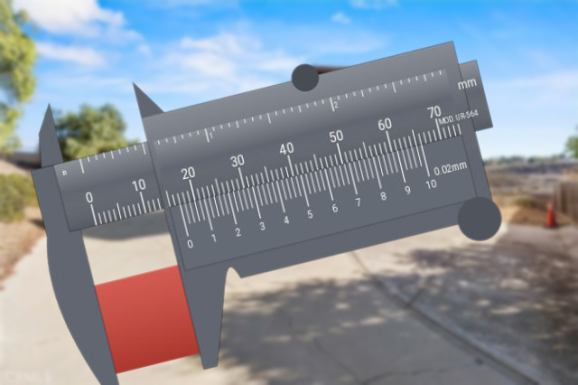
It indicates 17.0 mm
